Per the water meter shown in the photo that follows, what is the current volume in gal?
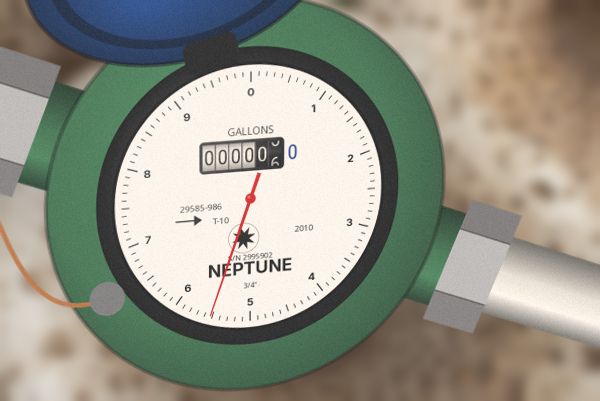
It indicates 55.5 gal
